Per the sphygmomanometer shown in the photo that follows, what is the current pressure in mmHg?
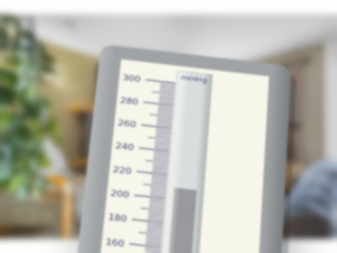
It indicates 210 mmHg
